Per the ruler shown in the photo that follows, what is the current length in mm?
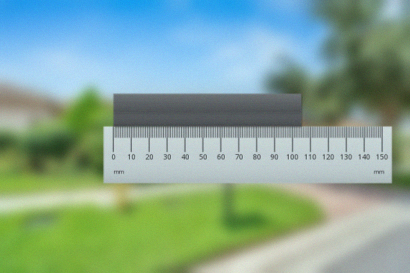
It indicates 105 mm
